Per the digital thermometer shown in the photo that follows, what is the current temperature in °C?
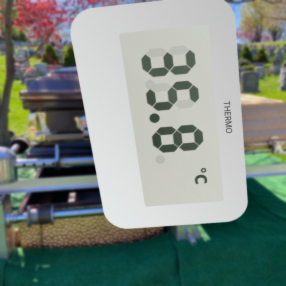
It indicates 35.8 °C
